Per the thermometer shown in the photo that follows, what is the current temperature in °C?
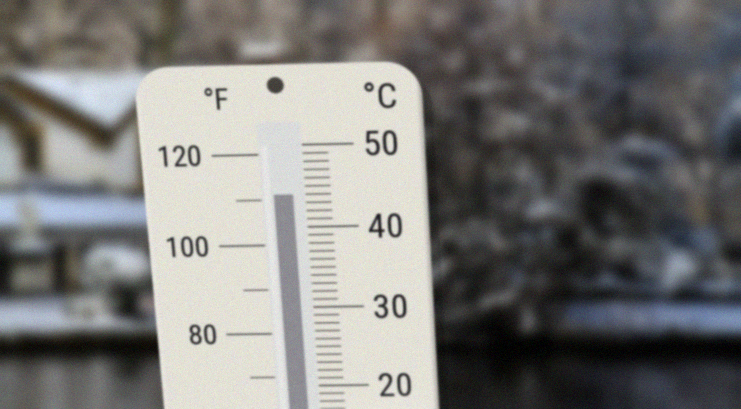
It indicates 44 °C
